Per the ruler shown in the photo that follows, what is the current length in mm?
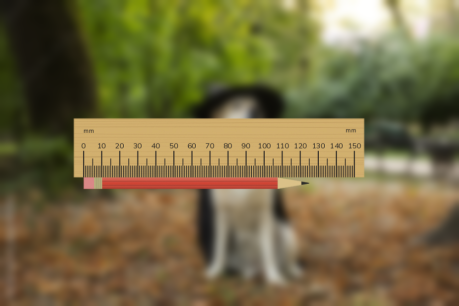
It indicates 125 mm
